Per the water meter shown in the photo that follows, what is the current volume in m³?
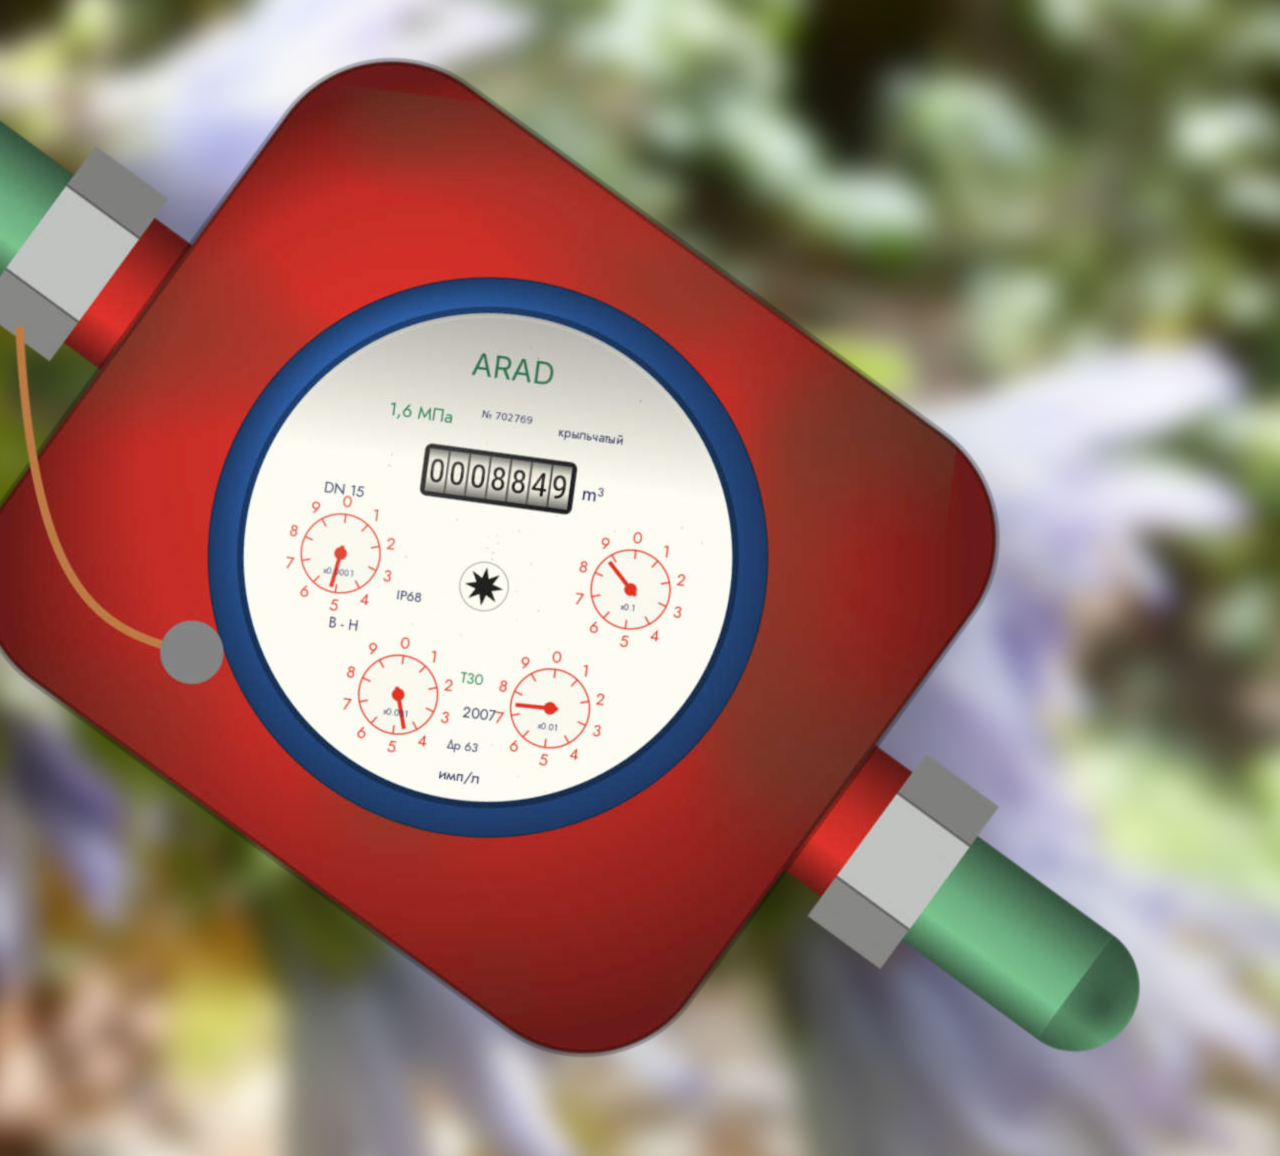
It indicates 8849.8745 m³
